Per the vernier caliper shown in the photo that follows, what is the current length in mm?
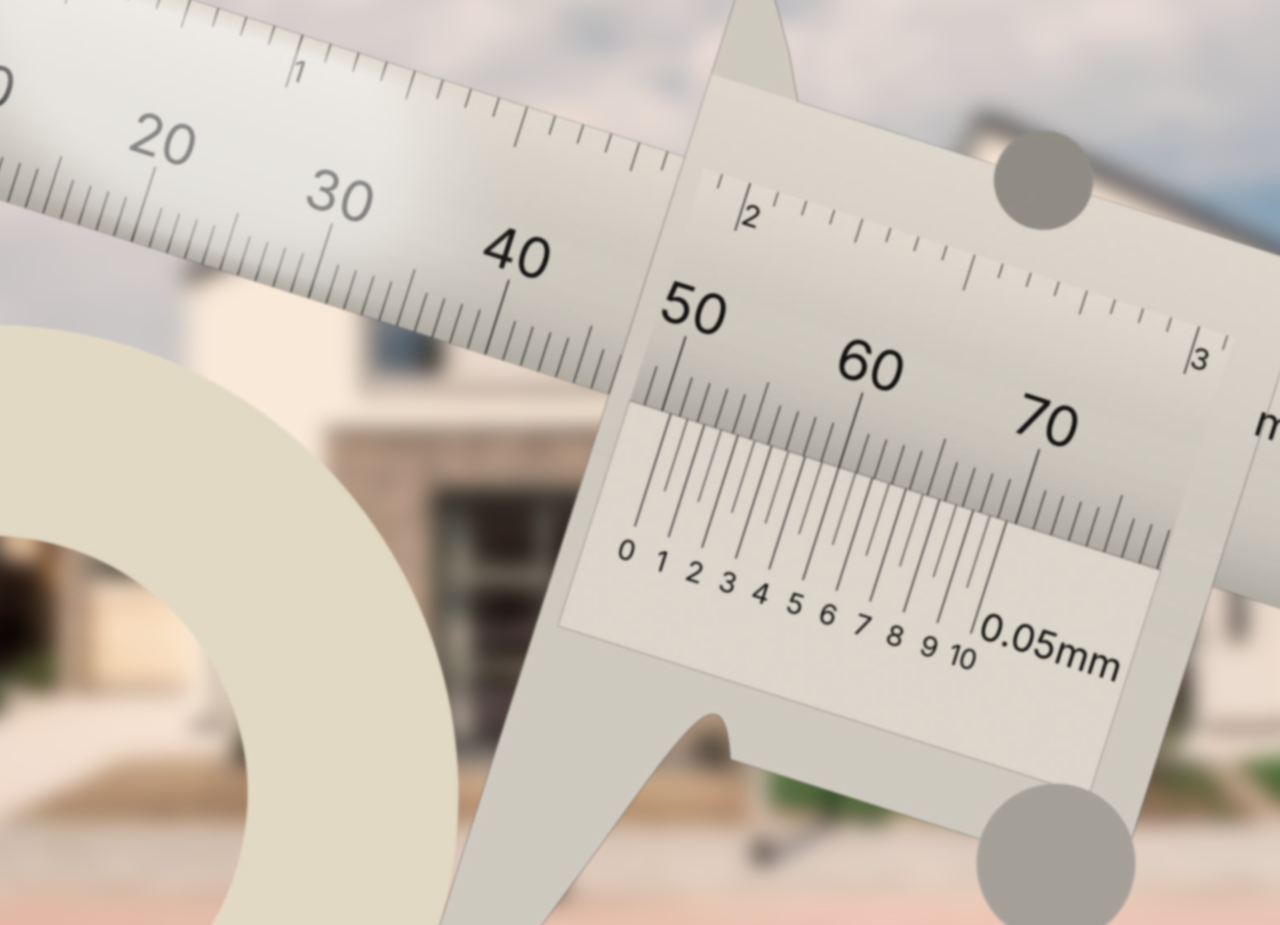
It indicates 50.5 mm
